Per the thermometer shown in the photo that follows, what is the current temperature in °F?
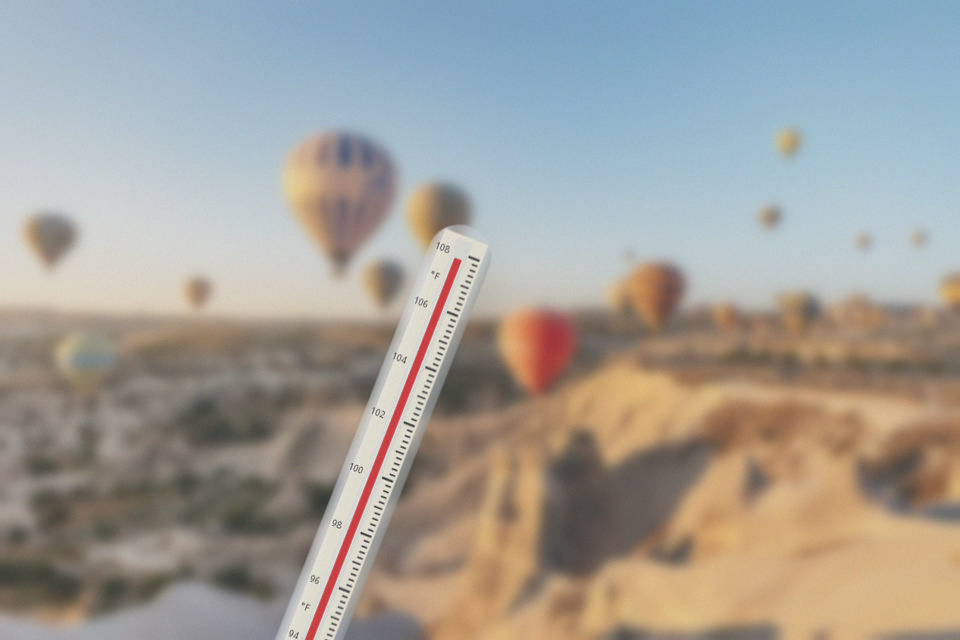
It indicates 107.8 °F
